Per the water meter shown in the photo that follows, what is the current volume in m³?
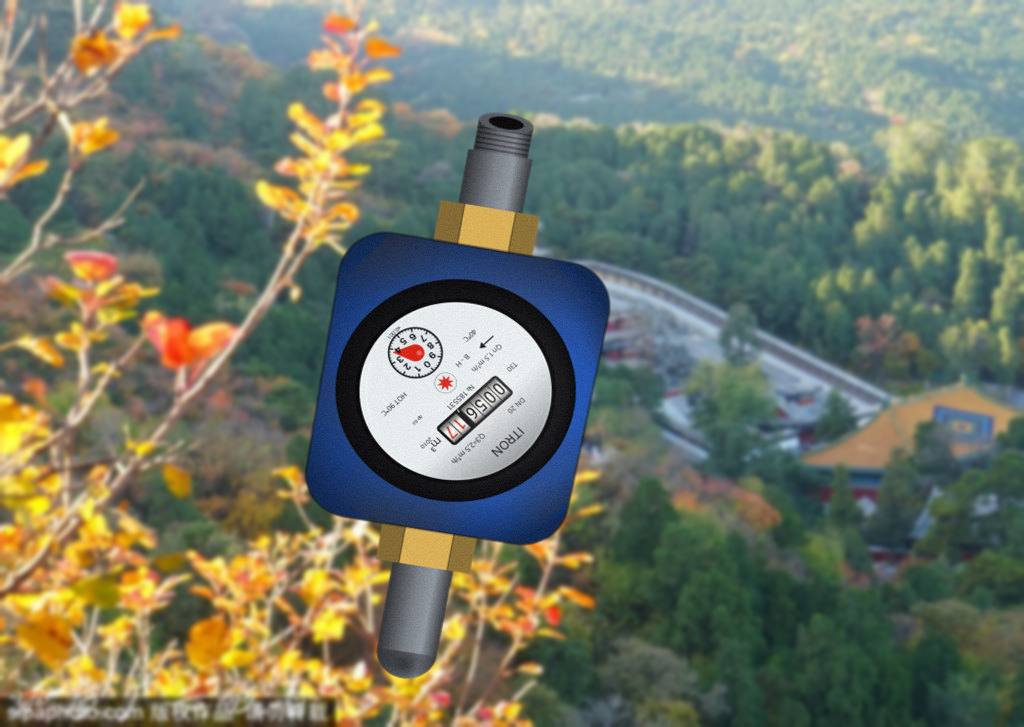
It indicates 56.173 m³
